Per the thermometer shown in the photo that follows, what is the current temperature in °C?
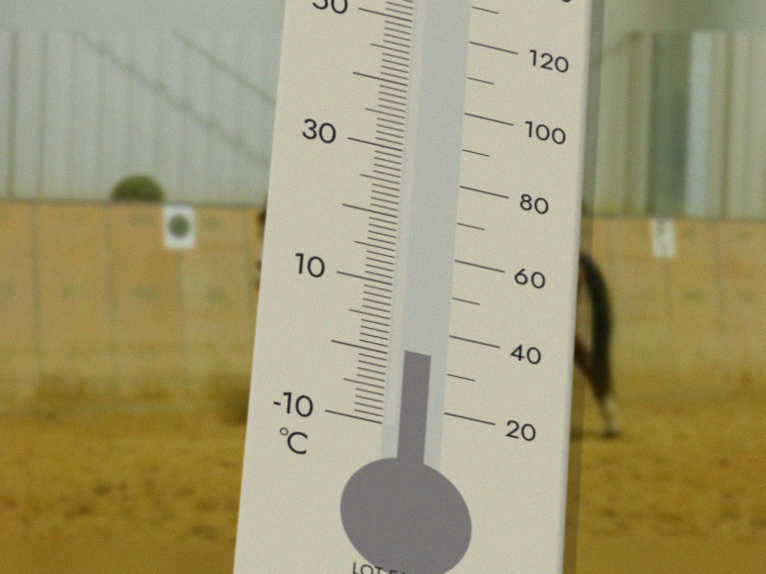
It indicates 1 °C
